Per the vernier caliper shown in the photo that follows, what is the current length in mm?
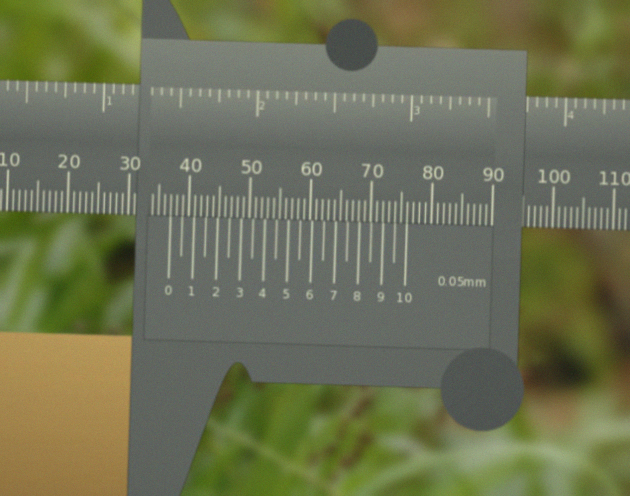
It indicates 37.0 mm
